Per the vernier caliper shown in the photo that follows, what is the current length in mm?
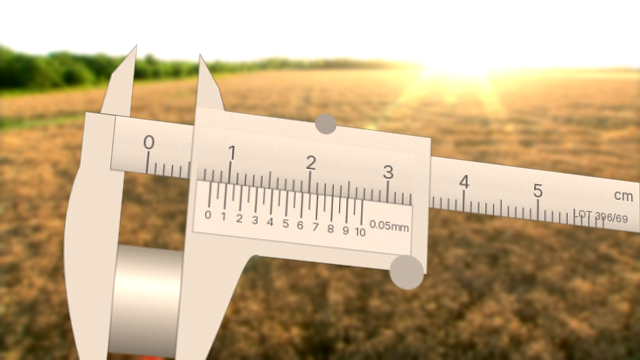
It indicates 7.8 mm
